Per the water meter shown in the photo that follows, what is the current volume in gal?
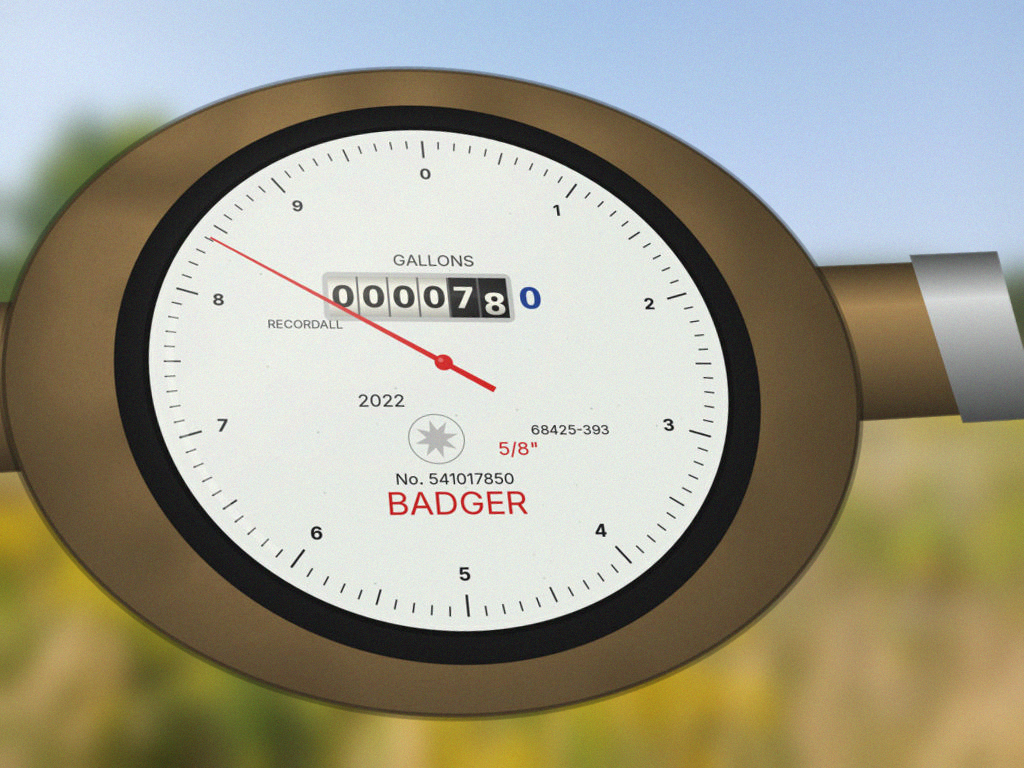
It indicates 778.4 gal
